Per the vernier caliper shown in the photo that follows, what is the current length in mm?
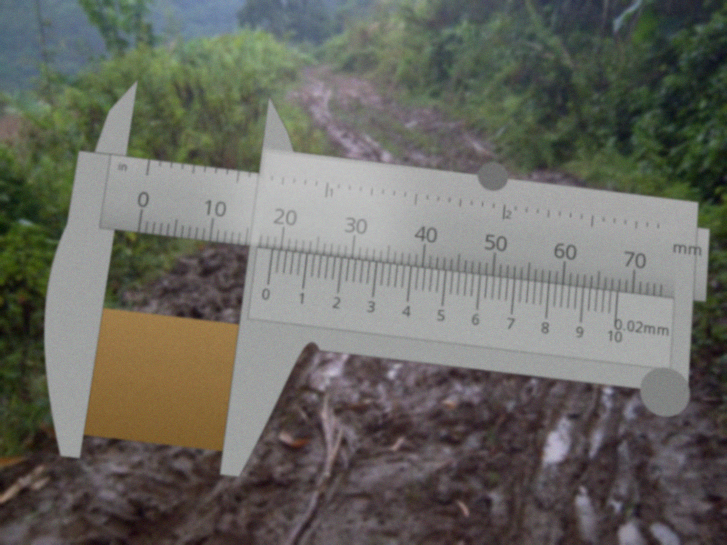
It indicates 18.8 mm
